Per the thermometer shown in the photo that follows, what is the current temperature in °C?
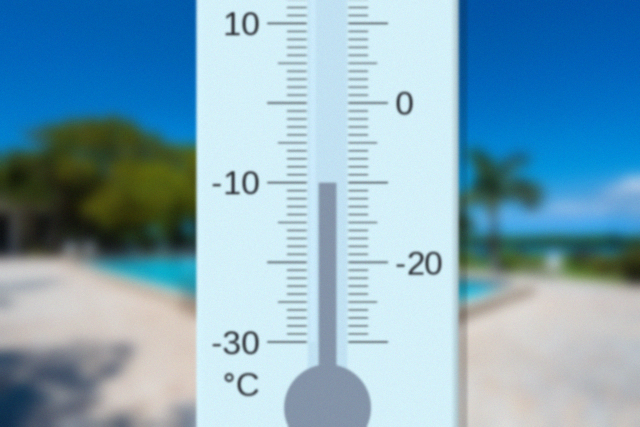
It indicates -10 °C
